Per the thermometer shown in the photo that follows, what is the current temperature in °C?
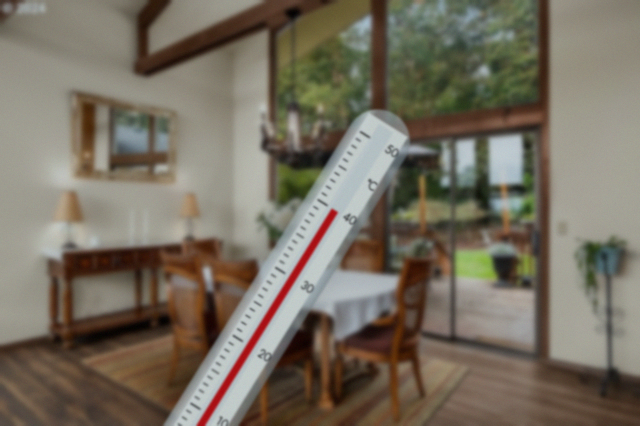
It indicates 40 °C
